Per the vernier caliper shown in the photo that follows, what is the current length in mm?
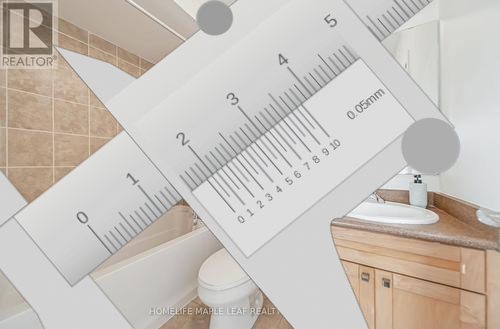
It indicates 18.8 mm
